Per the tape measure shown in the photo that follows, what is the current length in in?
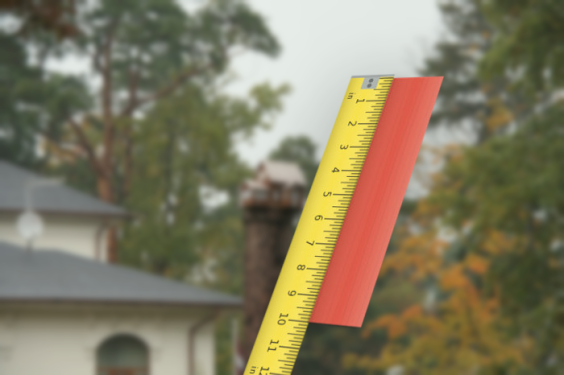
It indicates 10 in
